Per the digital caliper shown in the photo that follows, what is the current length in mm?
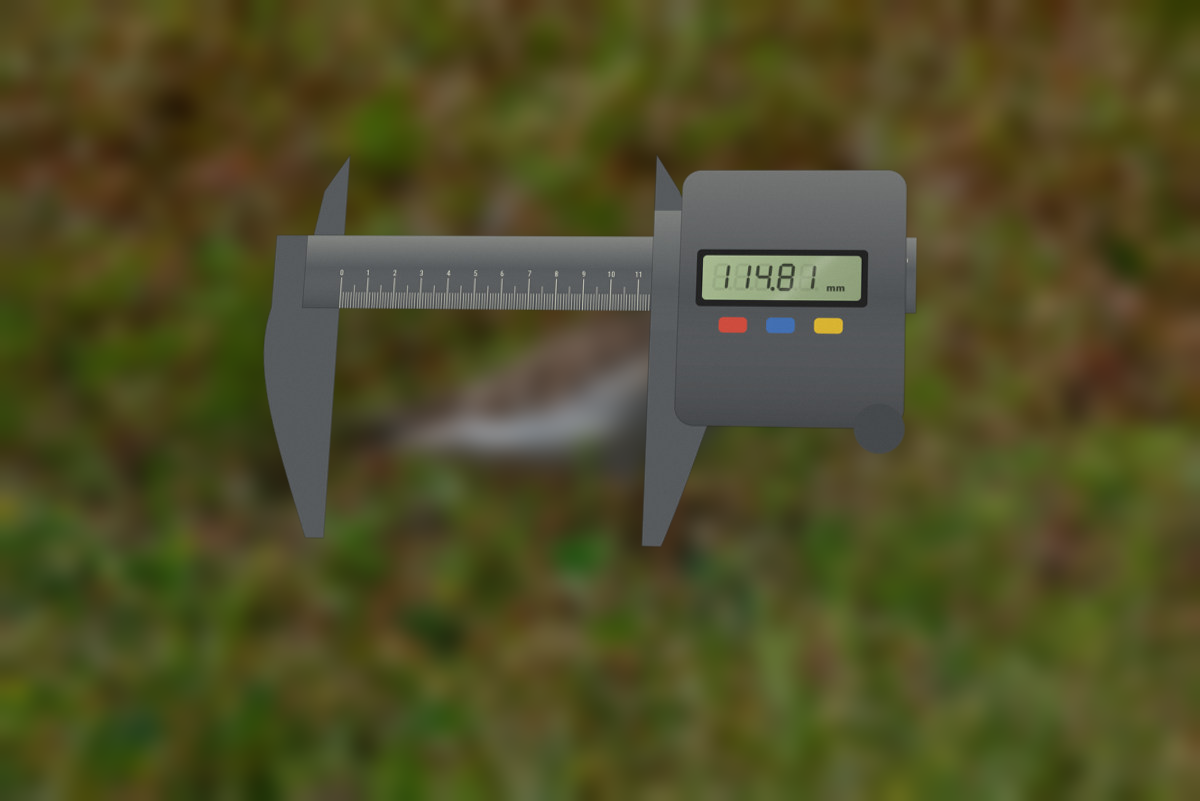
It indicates 114.81 mm
